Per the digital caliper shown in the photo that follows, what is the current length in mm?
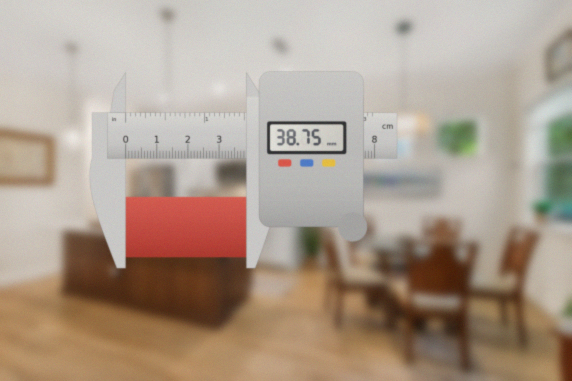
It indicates 38.75 mm
